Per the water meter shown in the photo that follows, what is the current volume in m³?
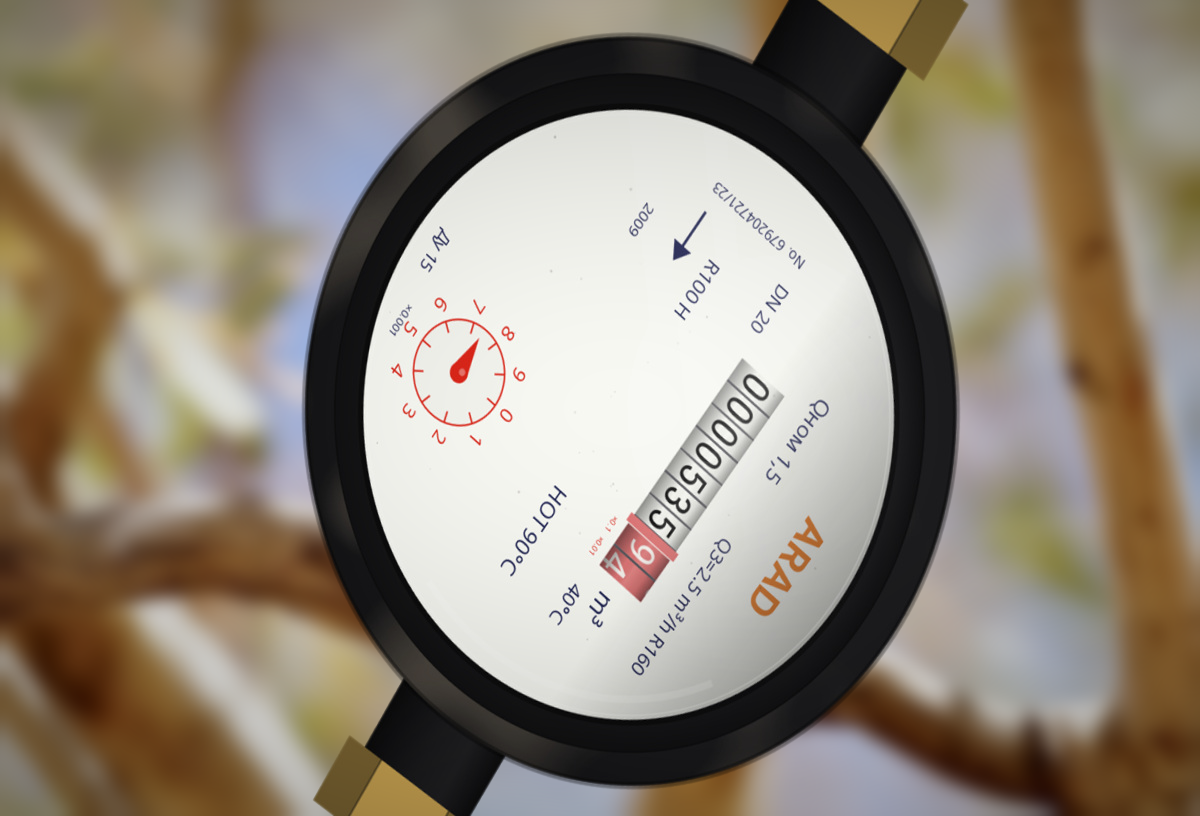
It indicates 535.937 m³
